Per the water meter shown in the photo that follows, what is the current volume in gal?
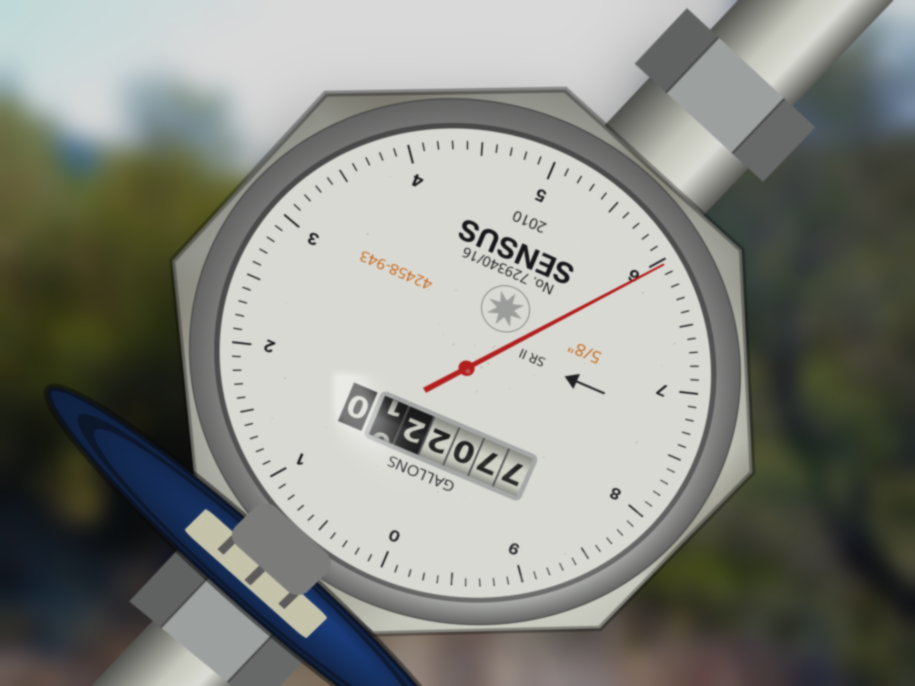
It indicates 7702206.0 gal
